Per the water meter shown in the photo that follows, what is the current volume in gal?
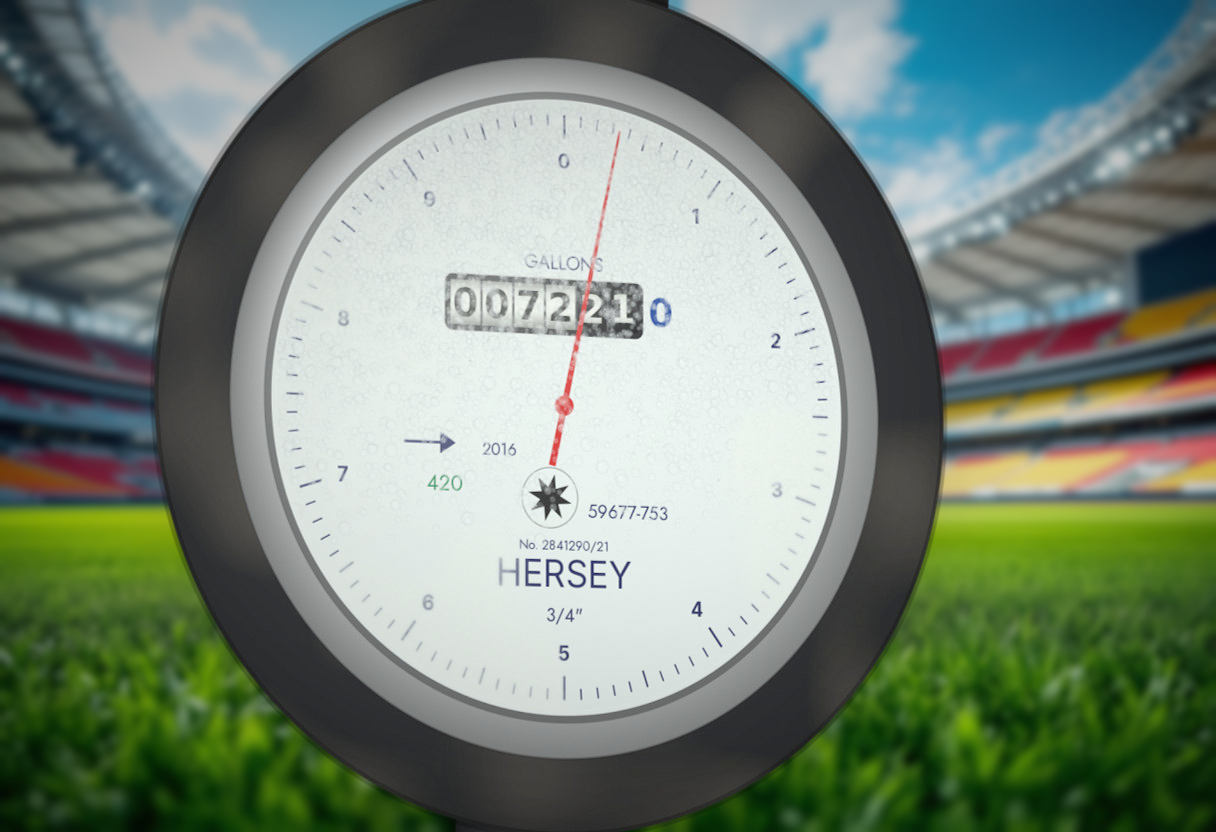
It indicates 72210.3 gal
